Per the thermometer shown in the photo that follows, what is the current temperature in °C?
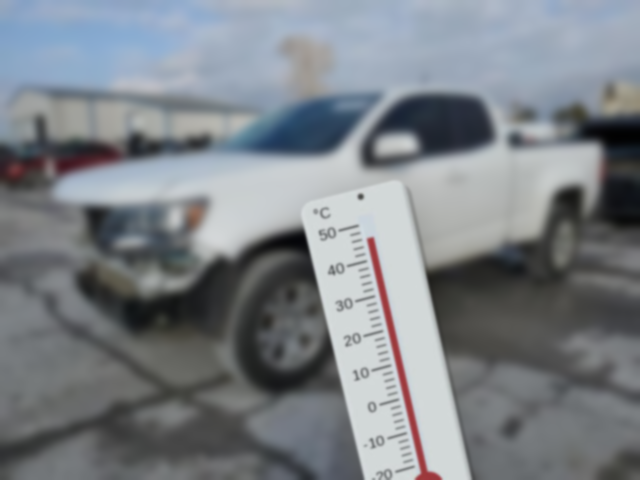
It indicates 46 °C
